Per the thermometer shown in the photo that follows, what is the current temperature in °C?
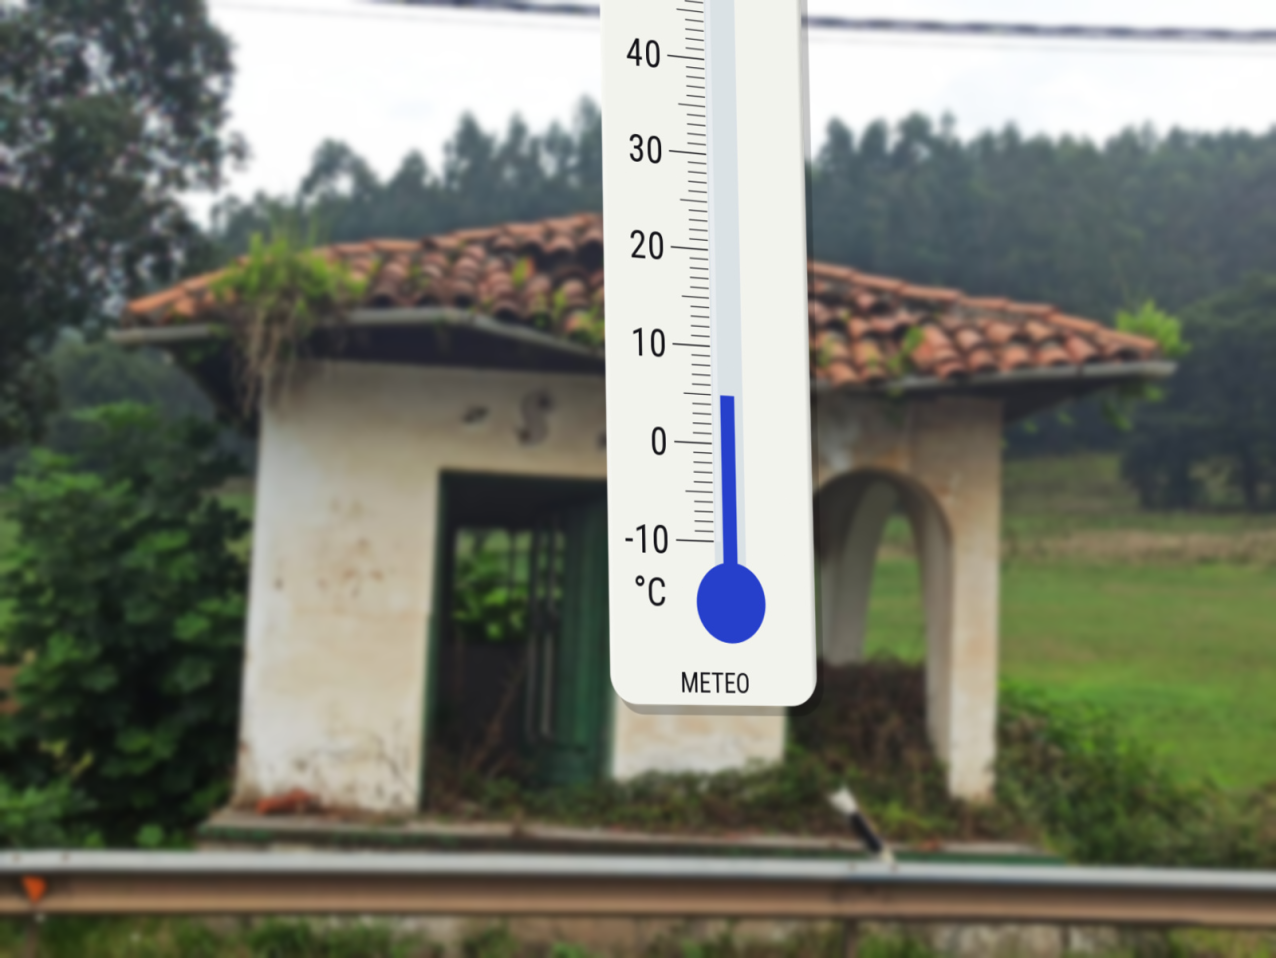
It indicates 5 °C
